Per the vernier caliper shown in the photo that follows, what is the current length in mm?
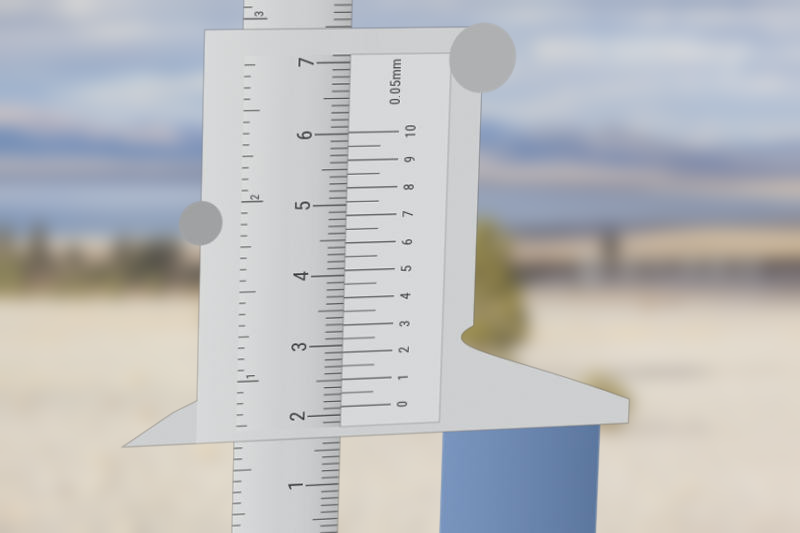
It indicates 21.2 mm
